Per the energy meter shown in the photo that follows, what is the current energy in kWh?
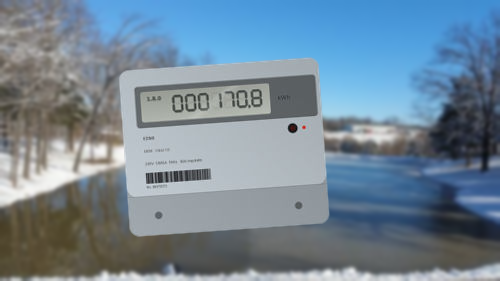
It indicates 170.8 kWh
